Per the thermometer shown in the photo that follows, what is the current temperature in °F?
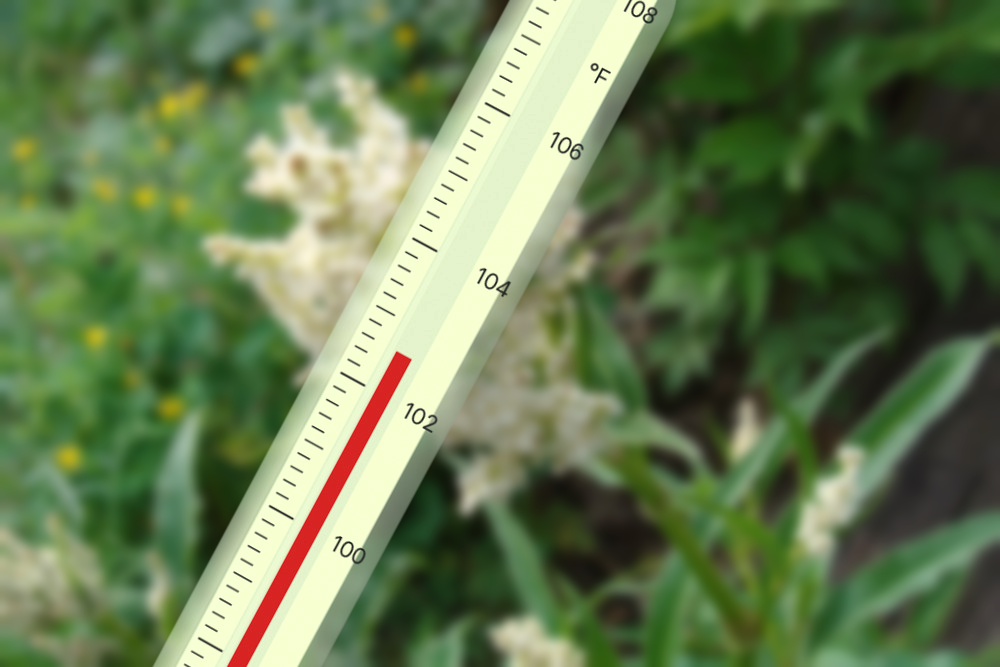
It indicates 102.6 °F
